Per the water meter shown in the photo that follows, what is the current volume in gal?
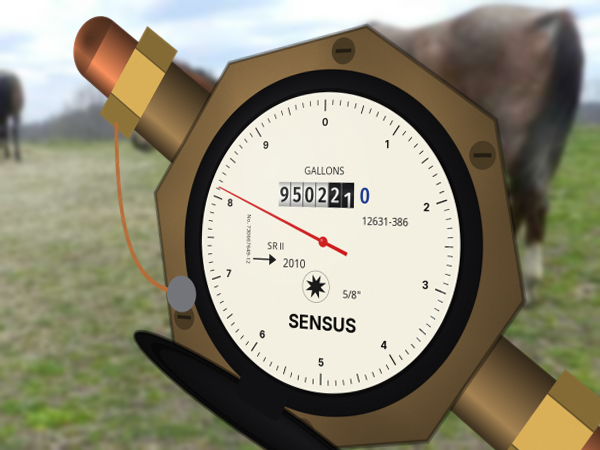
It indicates 9502208.1 gal
